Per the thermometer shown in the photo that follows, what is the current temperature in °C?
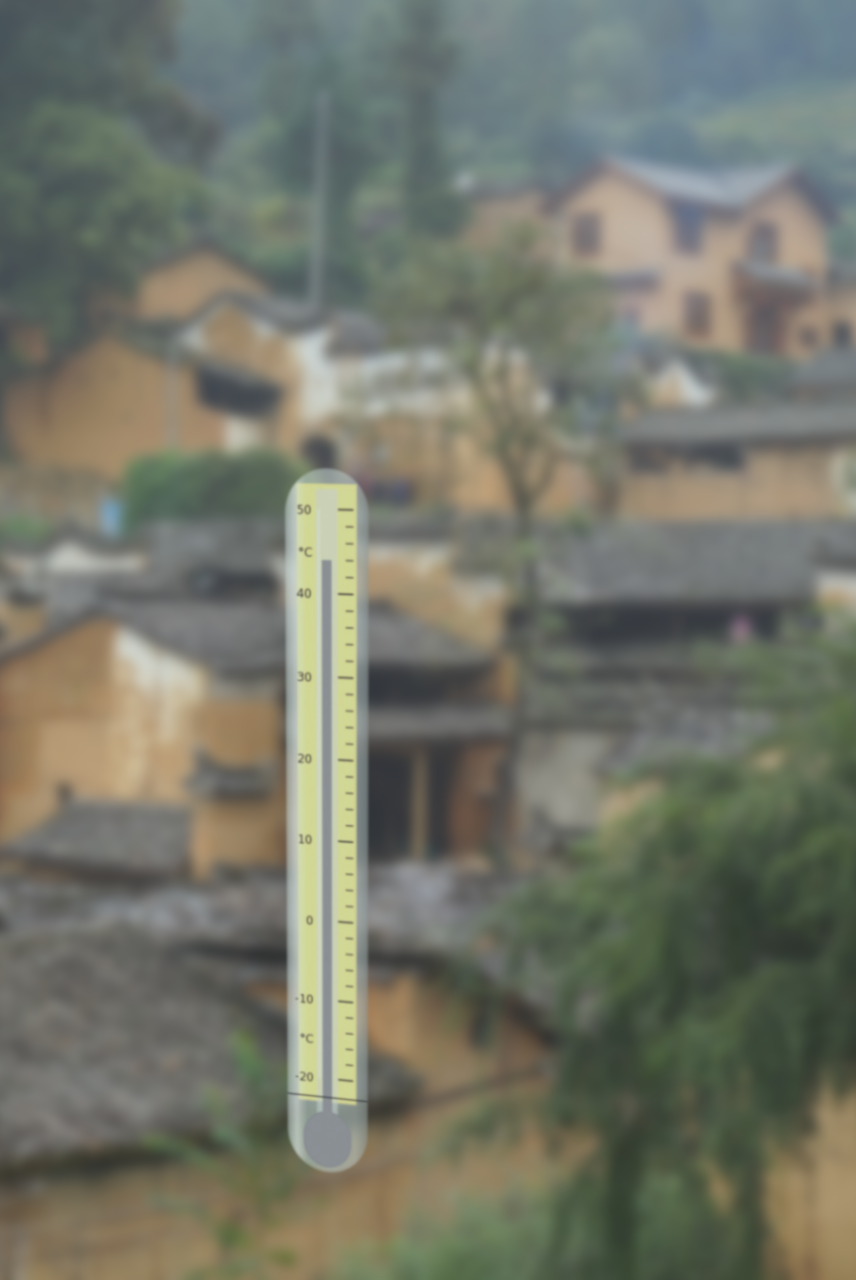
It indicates 44 °C
